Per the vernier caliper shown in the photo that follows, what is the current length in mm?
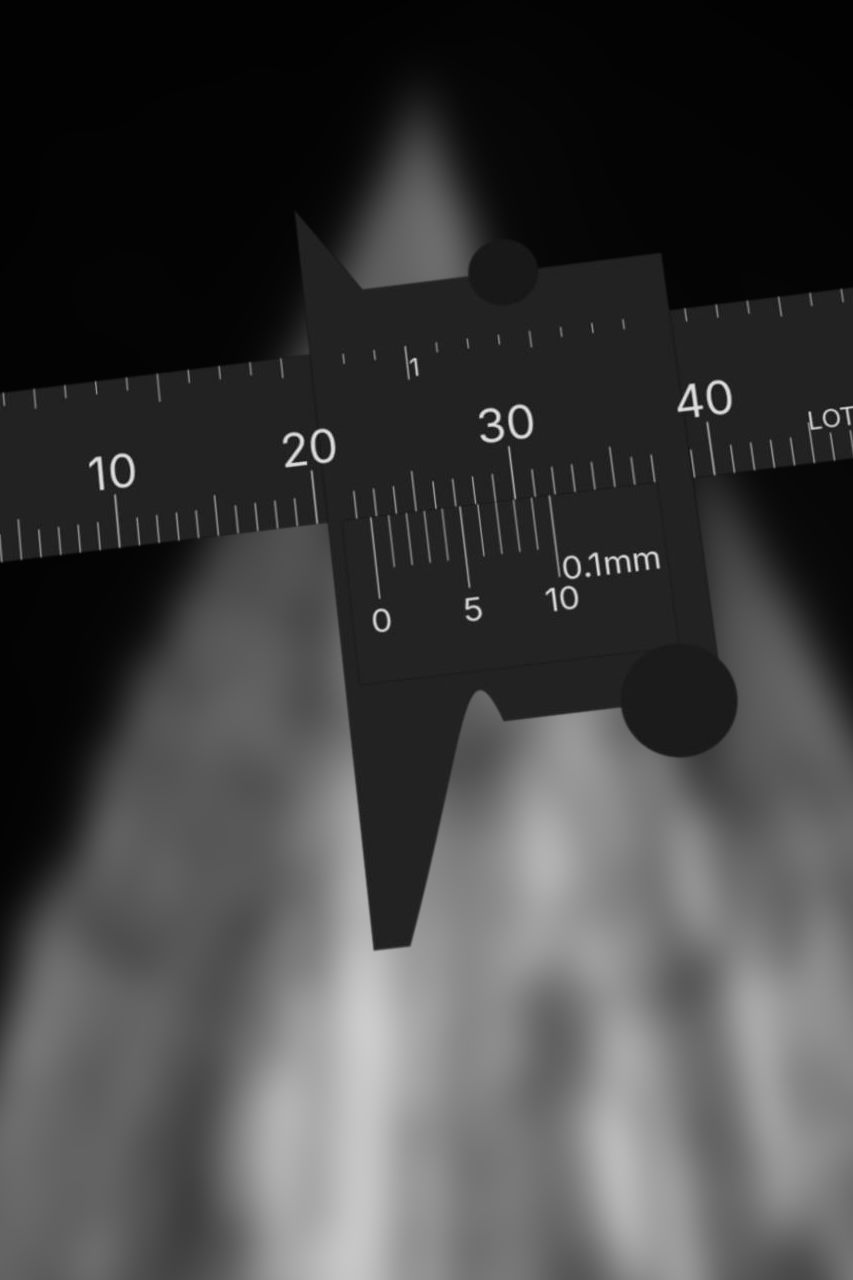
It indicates 22.7 mm
